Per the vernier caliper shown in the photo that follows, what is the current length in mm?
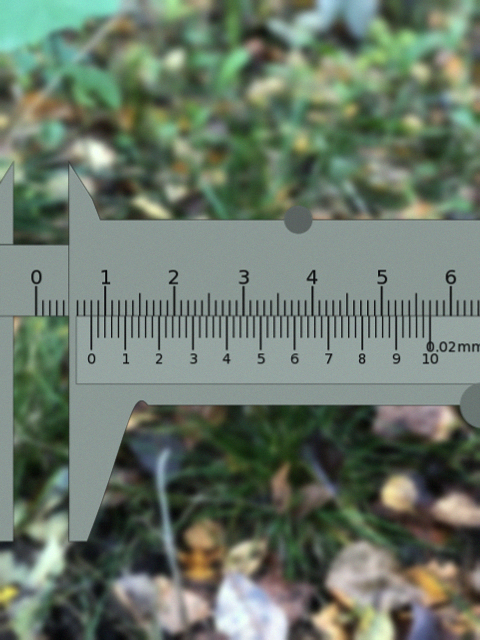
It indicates 8.0 mm
